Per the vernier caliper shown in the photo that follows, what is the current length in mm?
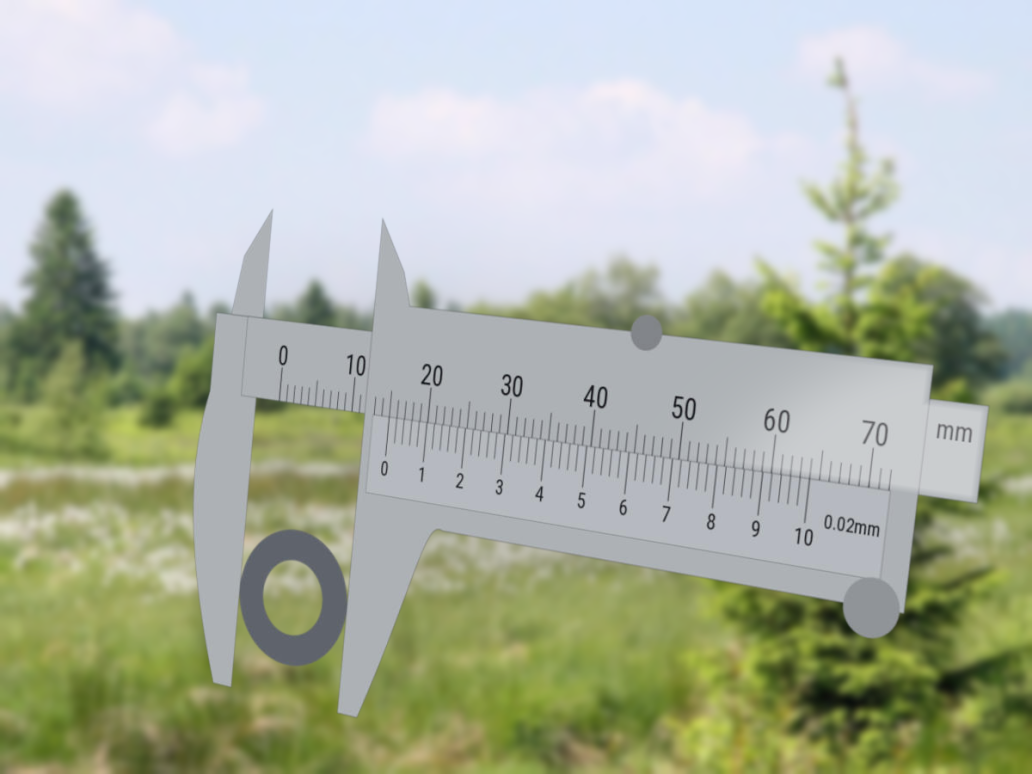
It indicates 15.0 mm
